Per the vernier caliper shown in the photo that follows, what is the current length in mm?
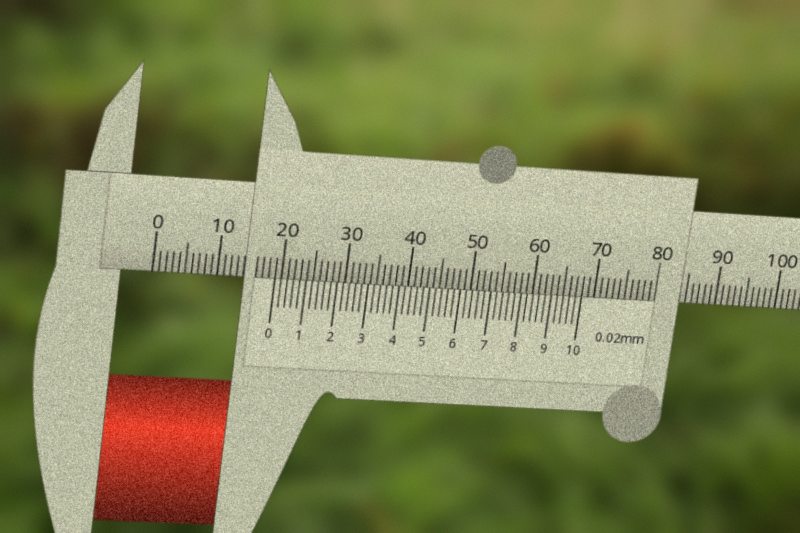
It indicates 19.0 mm
